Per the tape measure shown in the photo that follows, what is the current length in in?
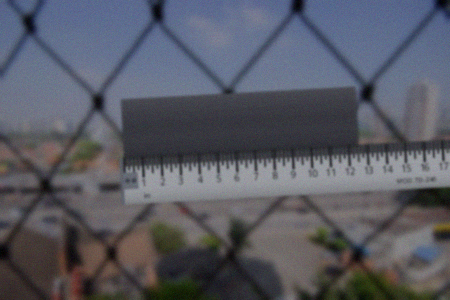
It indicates 12.5 in
